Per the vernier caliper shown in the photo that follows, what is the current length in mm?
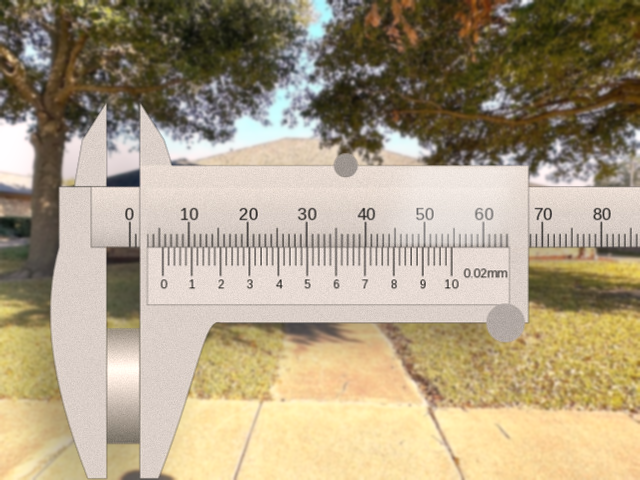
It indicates 5.6 mm
